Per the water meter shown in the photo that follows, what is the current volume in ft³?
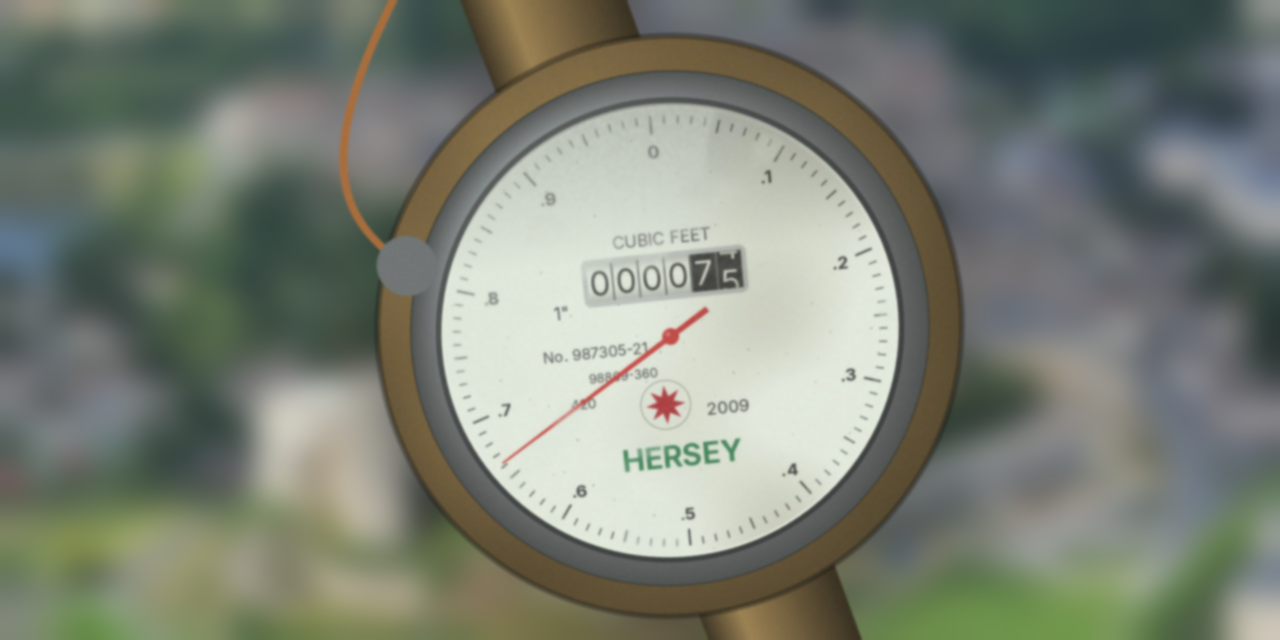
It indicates 74.66 ft³
